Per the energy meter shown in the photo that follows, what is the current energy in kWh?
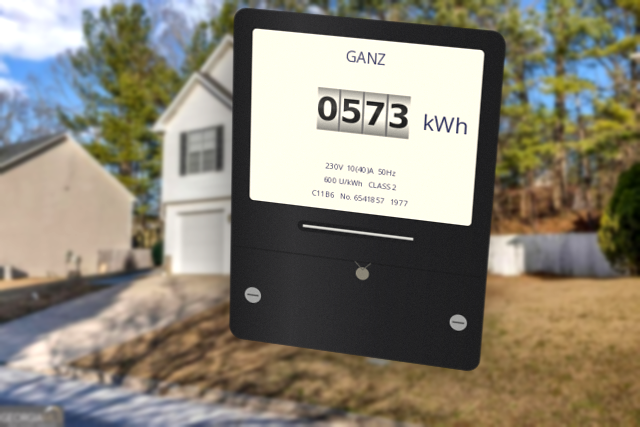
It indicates 573 kWh
